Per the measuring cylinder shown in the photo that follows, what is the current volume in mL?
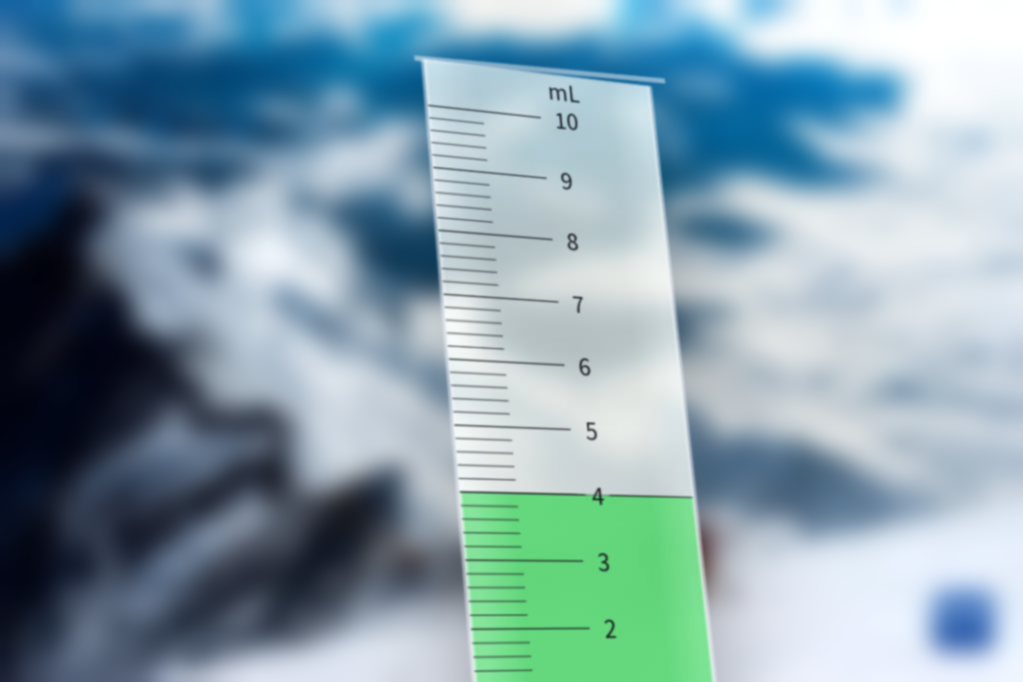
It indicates 4 mL
